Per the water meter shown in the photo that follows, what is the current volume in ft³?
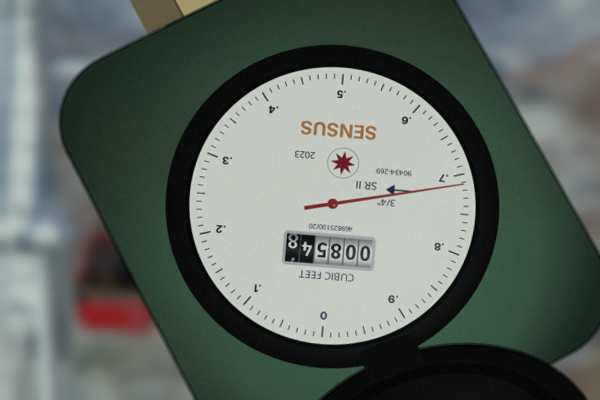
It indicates 8547.71 ft³
